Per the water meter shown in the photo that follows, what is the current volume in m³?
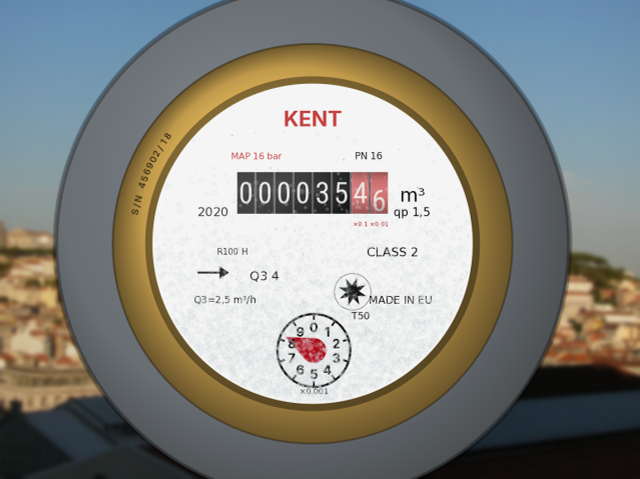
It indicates 35.458 m³
